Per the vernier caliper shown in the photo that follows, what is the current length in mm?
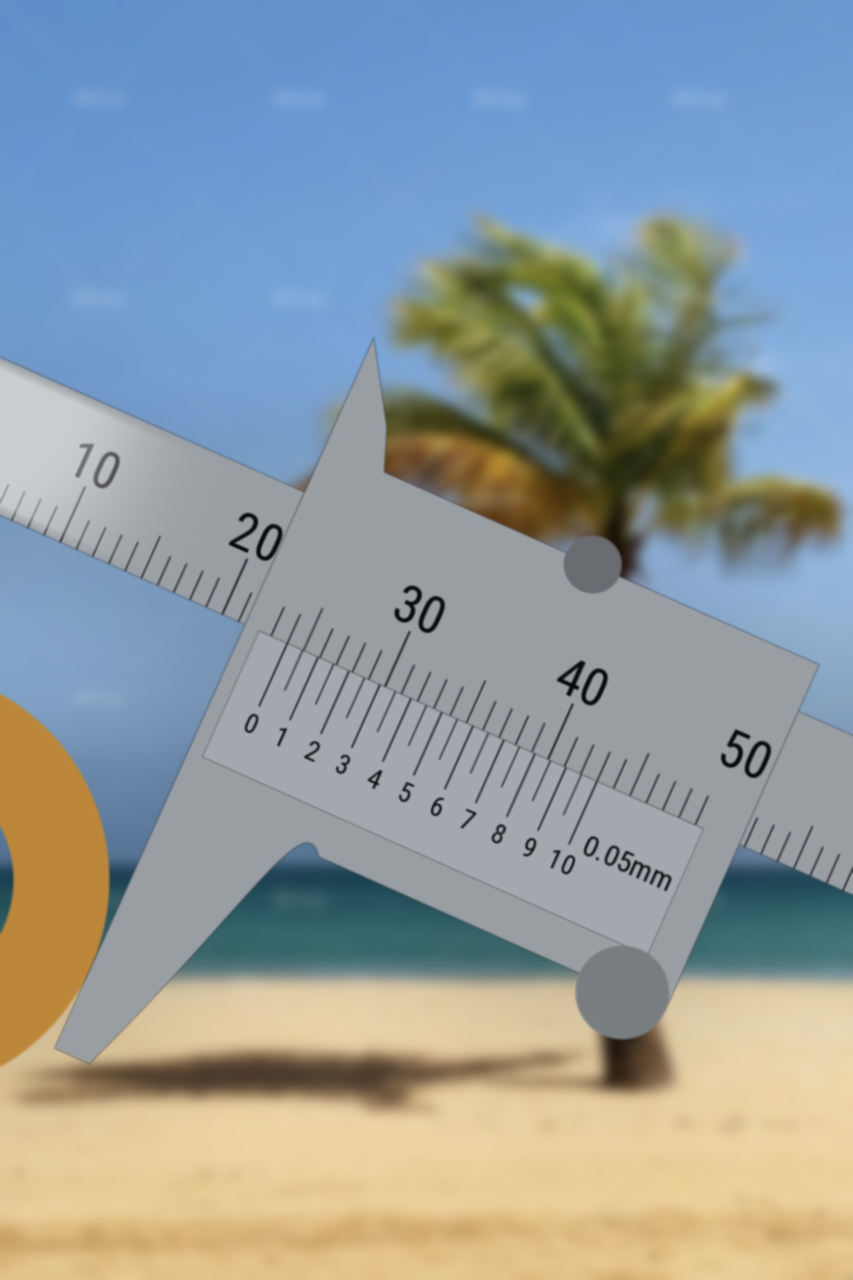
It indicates 24.0 mm
